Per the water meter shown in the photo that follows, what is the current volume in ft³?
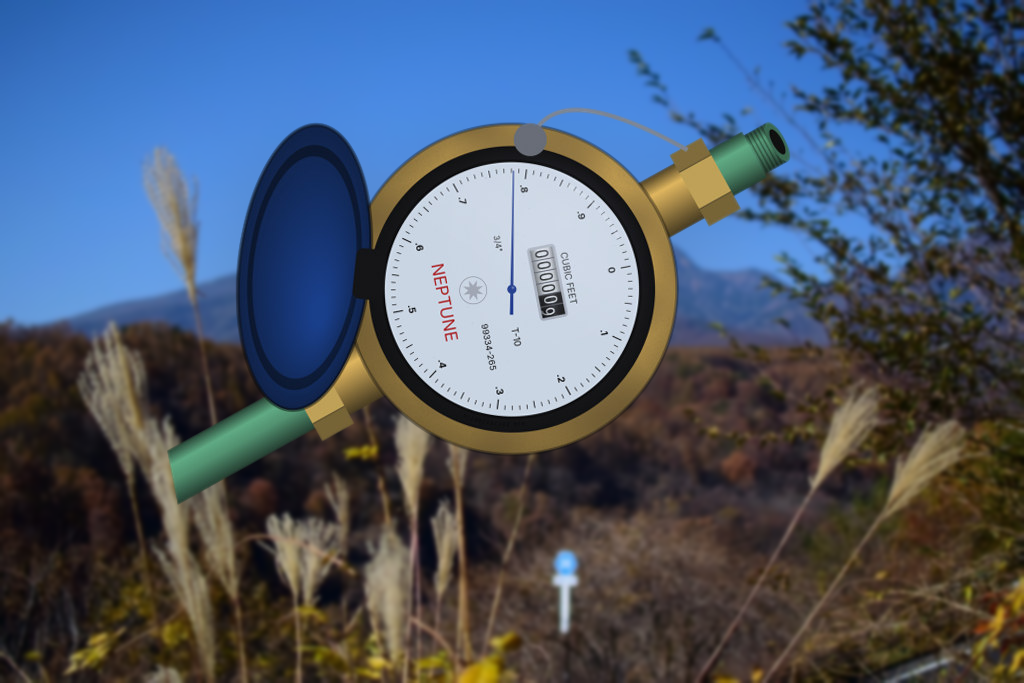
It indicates 8.78 ft³
